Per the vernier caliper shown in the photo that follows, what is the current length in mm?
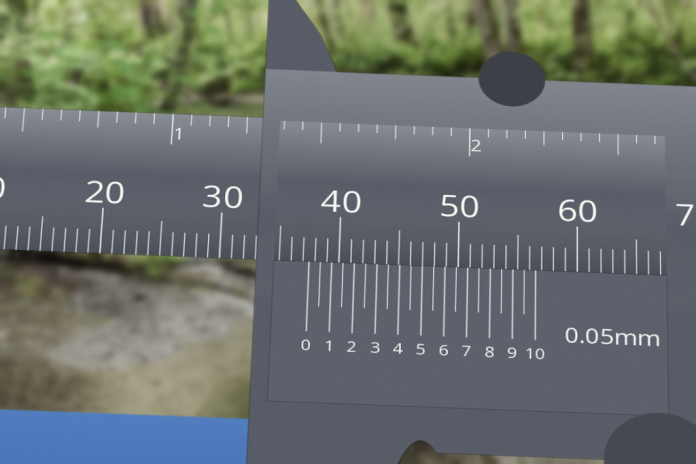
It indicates 37.5 mm
